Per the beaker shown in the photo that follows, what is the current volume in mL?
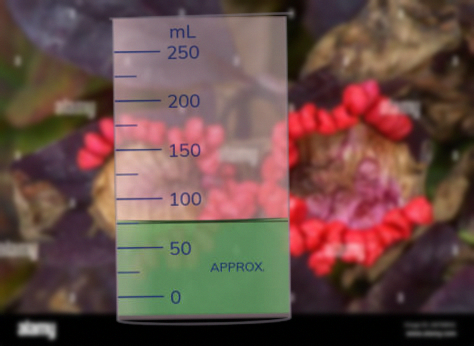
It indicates 75 mL
